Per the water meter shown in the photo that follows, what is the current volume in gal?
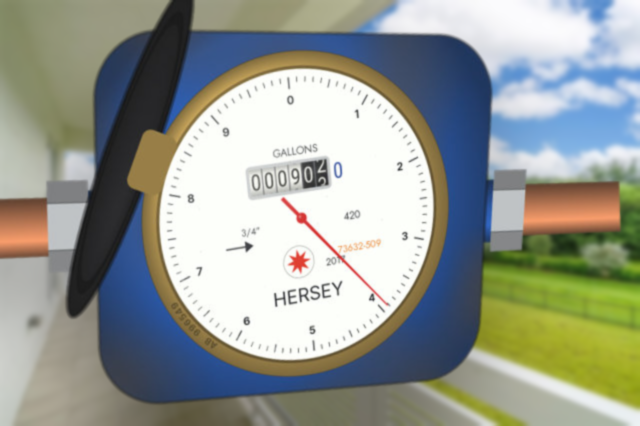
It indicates 9023.9 gal
